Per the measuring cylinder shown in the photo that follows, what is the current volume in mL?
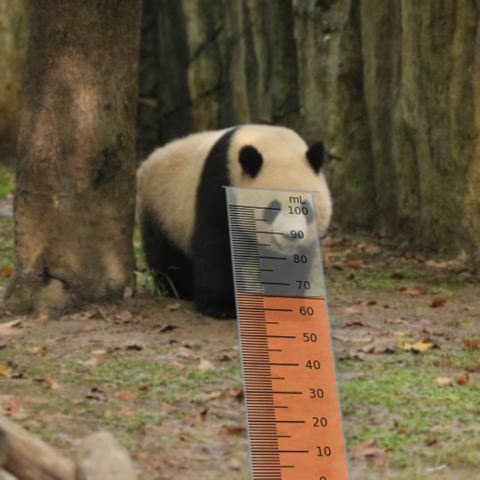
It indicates 65 mL
